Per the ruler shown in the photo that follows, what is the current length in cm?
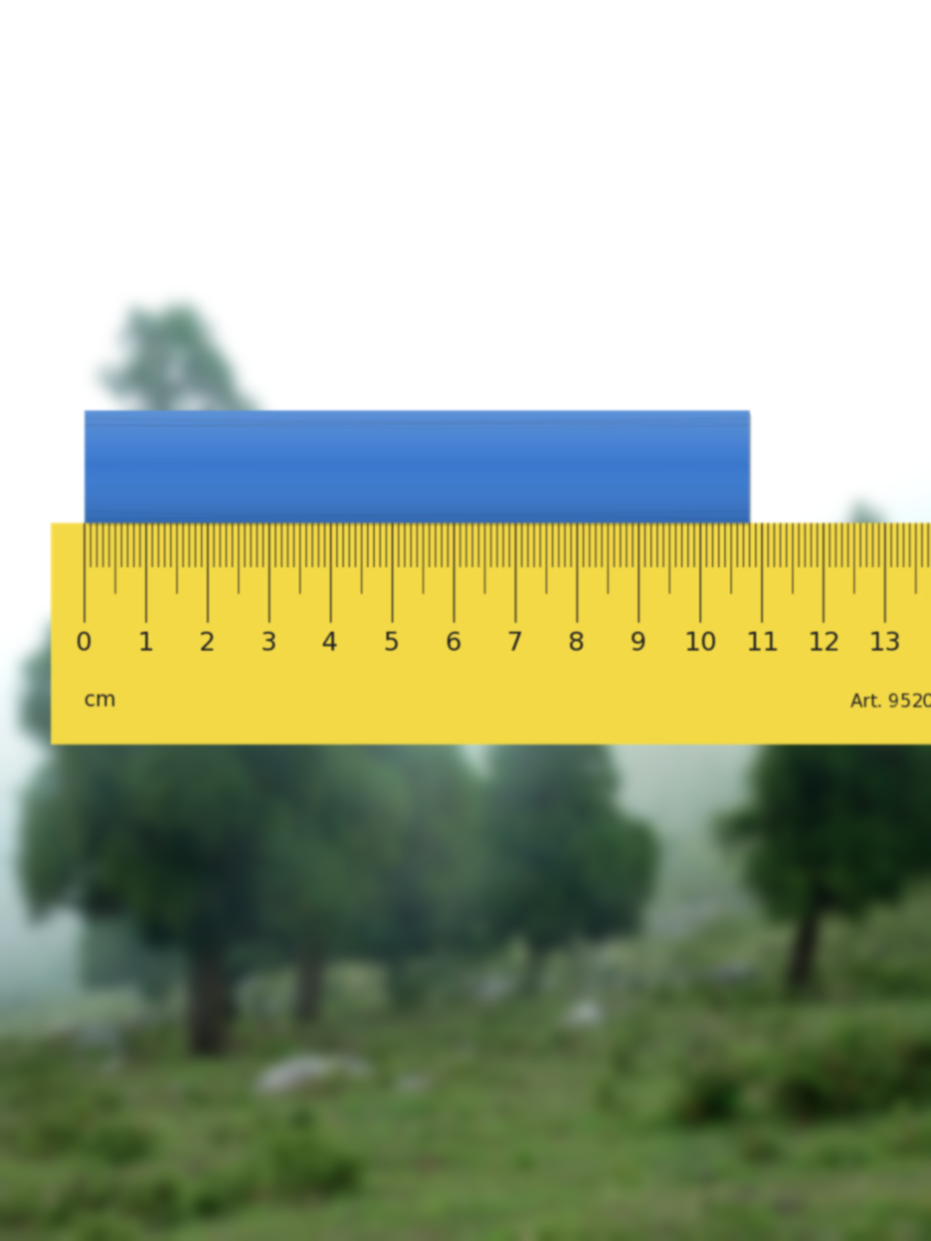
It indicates 10.8 cm
